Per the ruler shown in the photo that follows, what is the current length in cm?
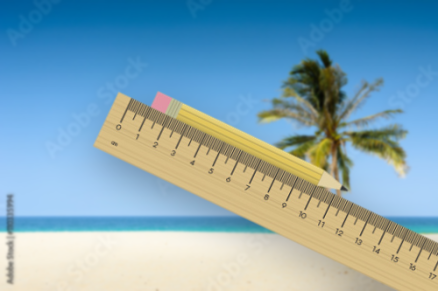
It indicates 10.5 cm
